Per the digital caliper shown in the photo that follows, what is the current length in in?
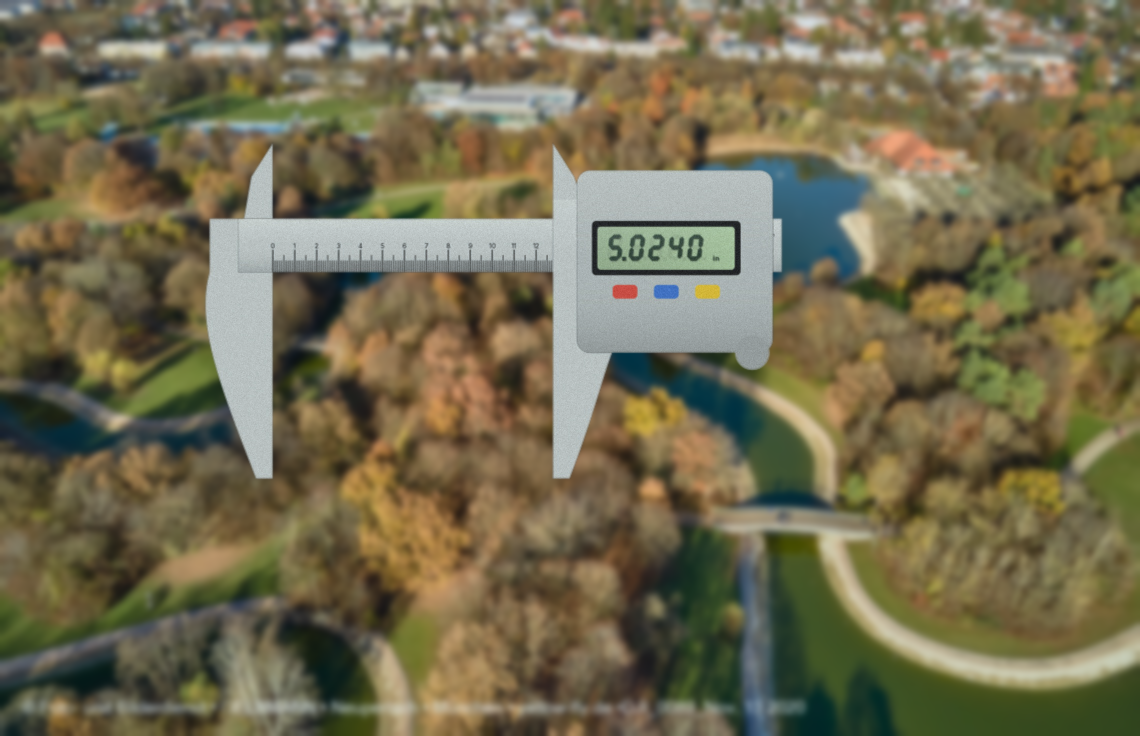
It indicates 5.0240 in
